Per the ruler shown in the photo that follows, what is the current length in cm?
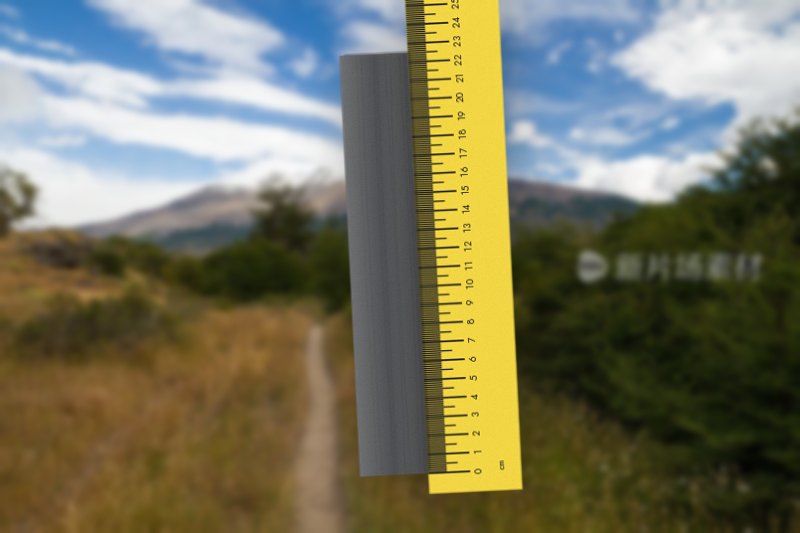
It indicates 22.5 cm
